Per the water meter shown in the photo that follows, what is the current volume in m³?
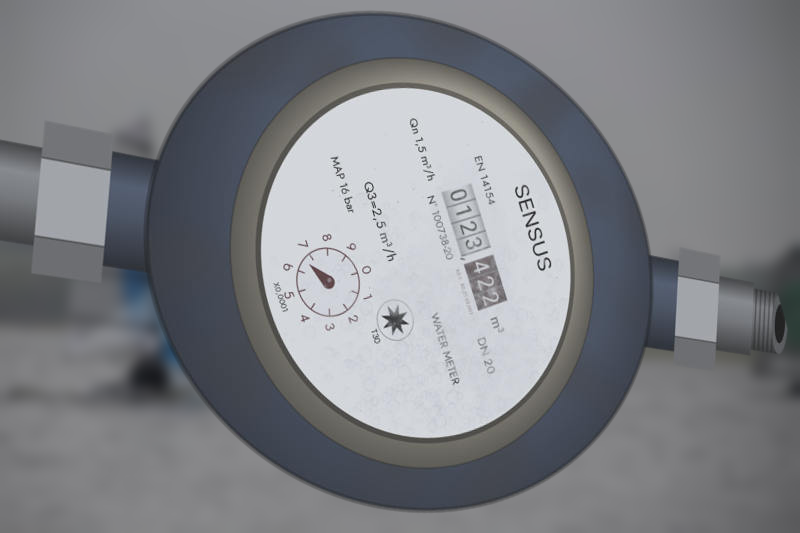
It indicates 123.4226 m³
